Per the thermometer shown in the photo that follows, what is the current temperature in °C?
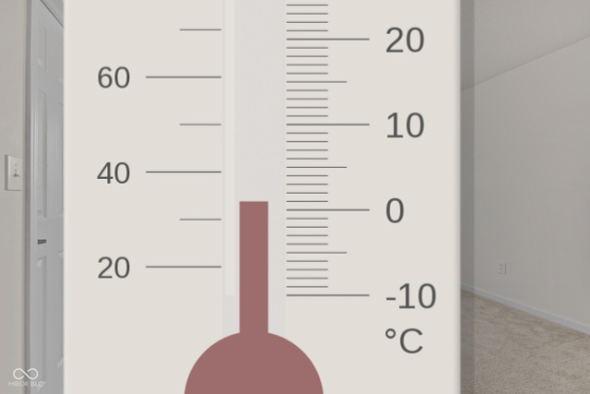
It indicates 1 °C
